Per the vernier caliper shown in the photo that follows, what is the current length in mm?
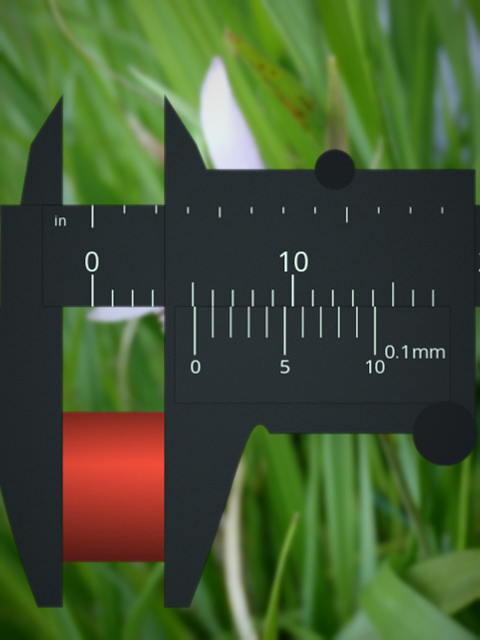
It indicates 5.1 mm
